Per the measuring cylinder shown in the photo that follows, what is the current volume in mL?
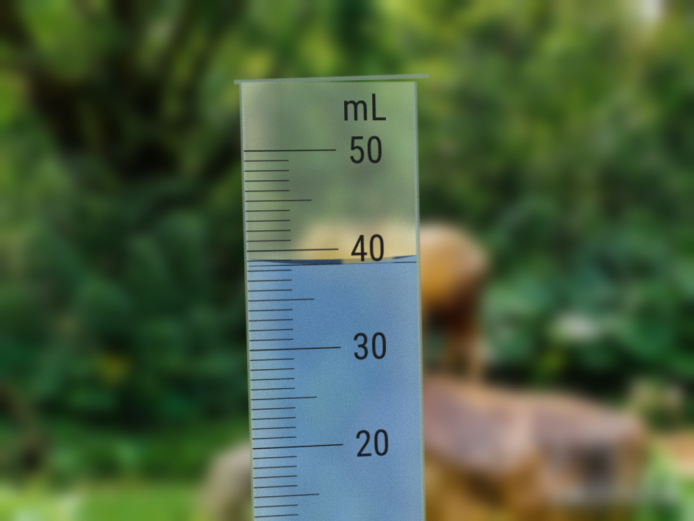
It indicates 38.5 mL
